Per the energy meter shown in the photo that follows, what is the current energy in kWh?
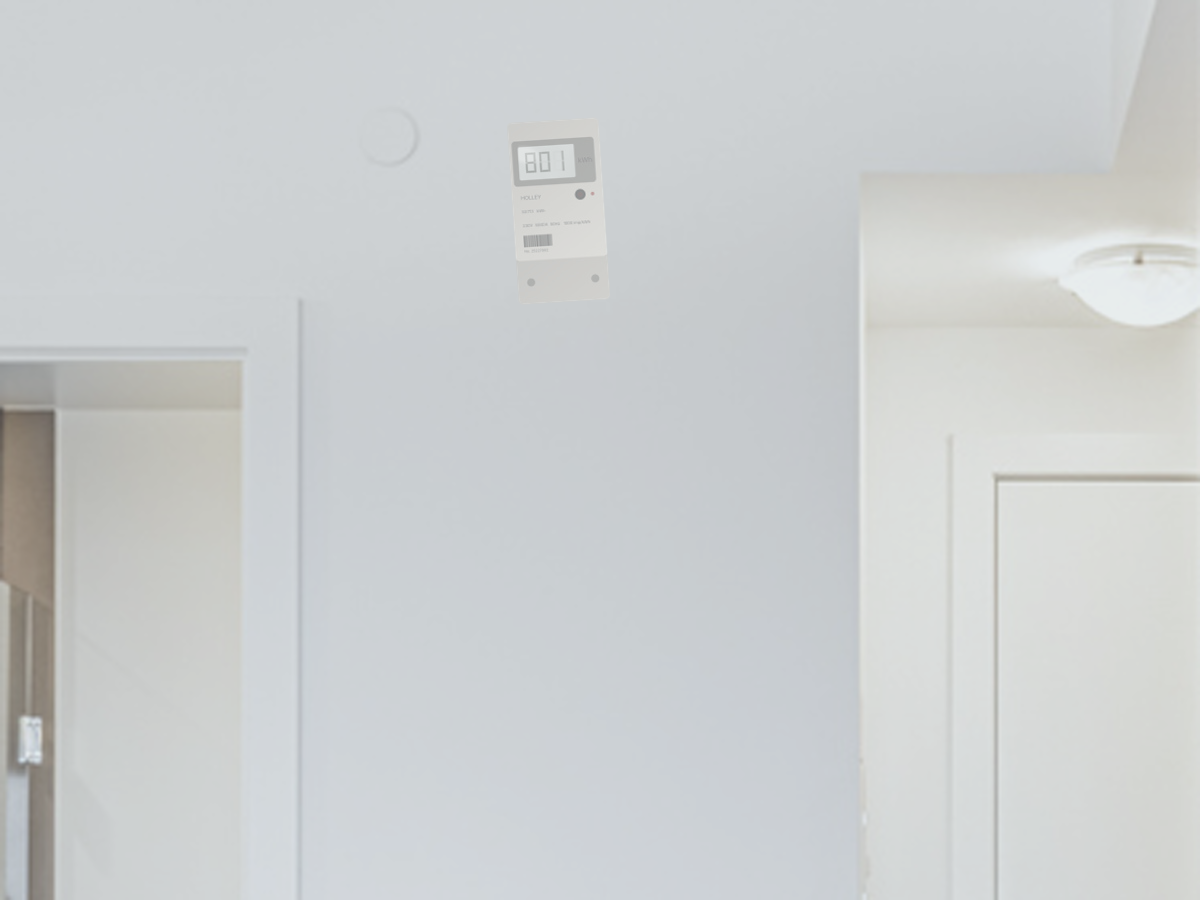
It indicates 801 kWh
